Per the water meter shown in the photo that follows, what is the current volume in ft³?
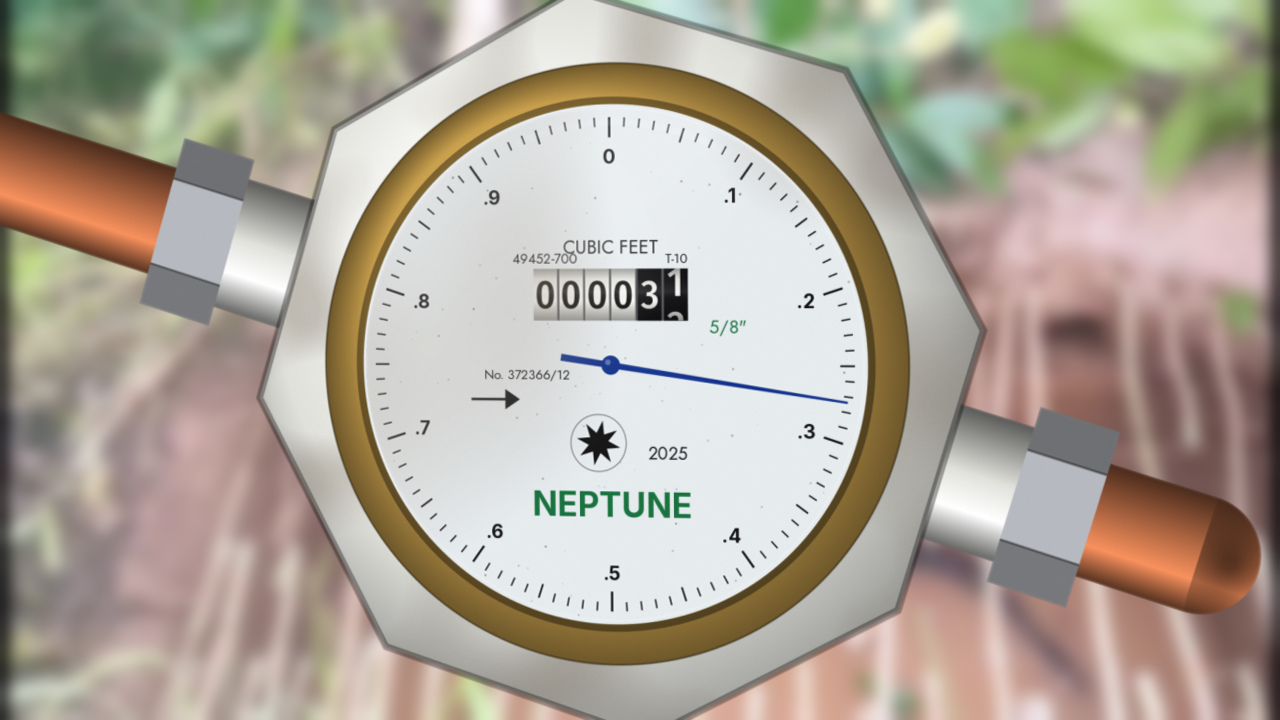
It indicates 31.27 ft³
